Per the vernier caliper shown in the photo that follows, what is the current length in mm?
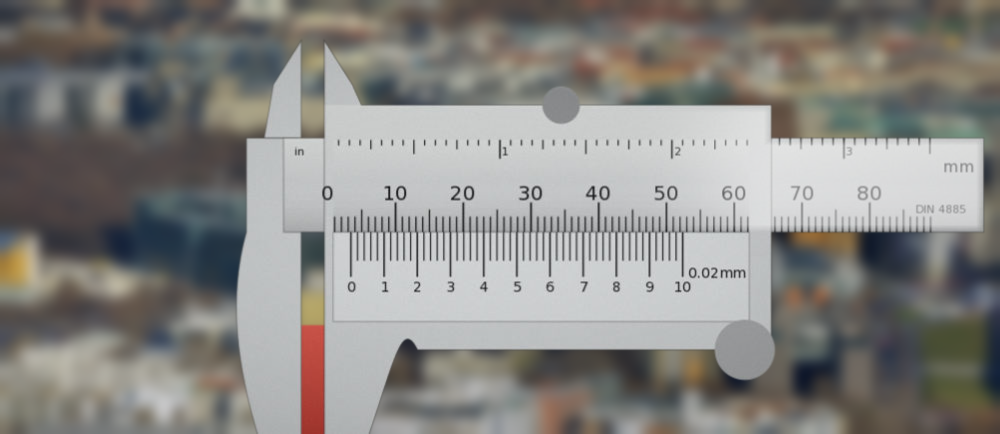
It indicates 3.4 mm
